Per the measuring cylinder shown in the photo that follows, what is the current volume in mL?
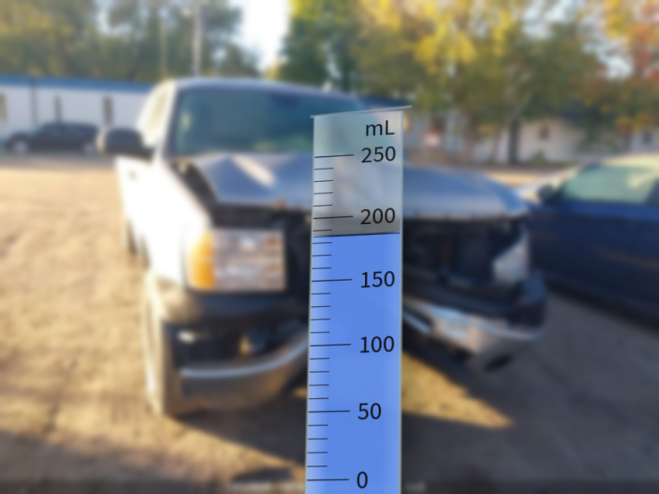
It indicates 185 mL
